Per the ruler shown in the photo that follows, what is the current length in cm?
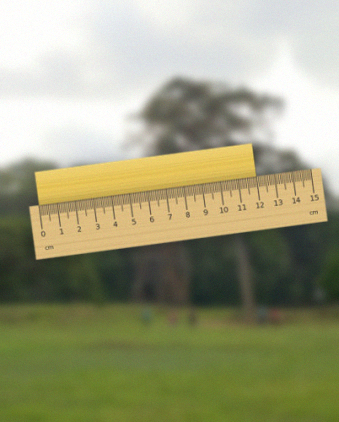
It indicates 12 cm
